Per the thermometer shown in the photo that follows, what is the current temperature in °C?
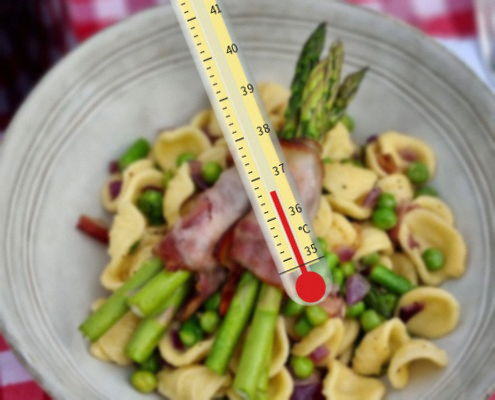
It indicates 36.6 °C
